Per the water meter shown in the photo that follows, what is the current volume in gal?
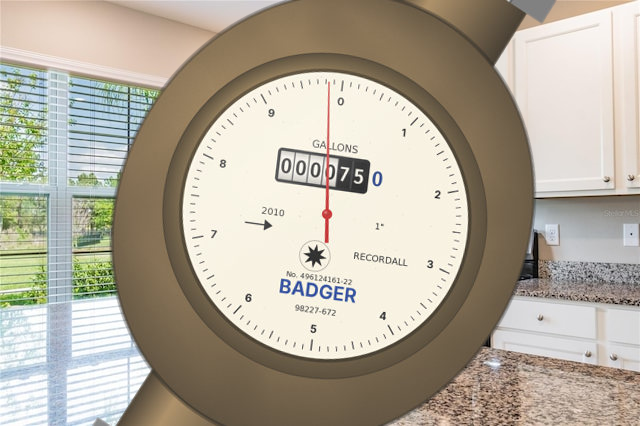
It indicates 749.8 gal
